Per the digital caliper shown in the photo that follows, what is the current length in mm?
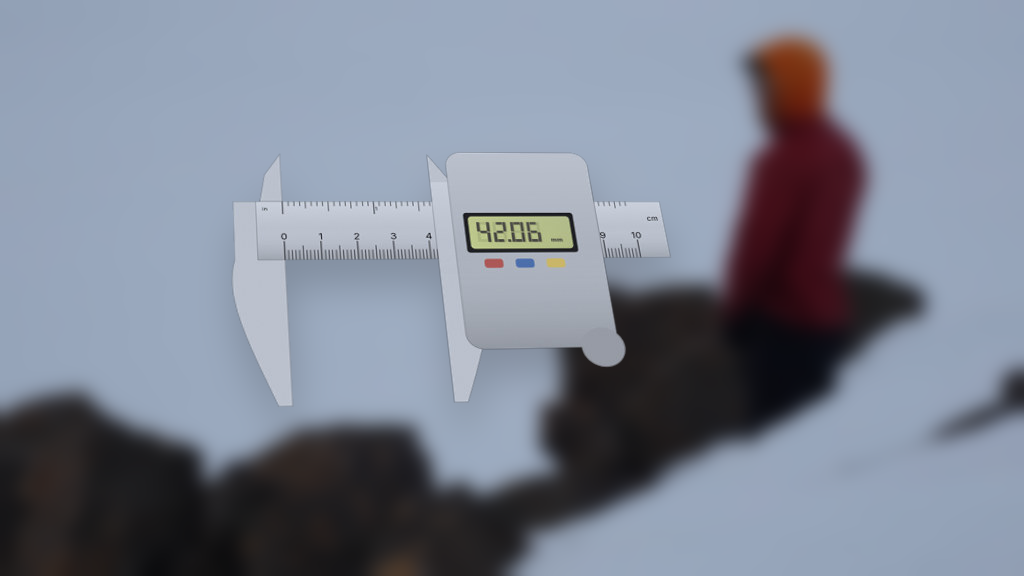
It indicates 42.06 mm
